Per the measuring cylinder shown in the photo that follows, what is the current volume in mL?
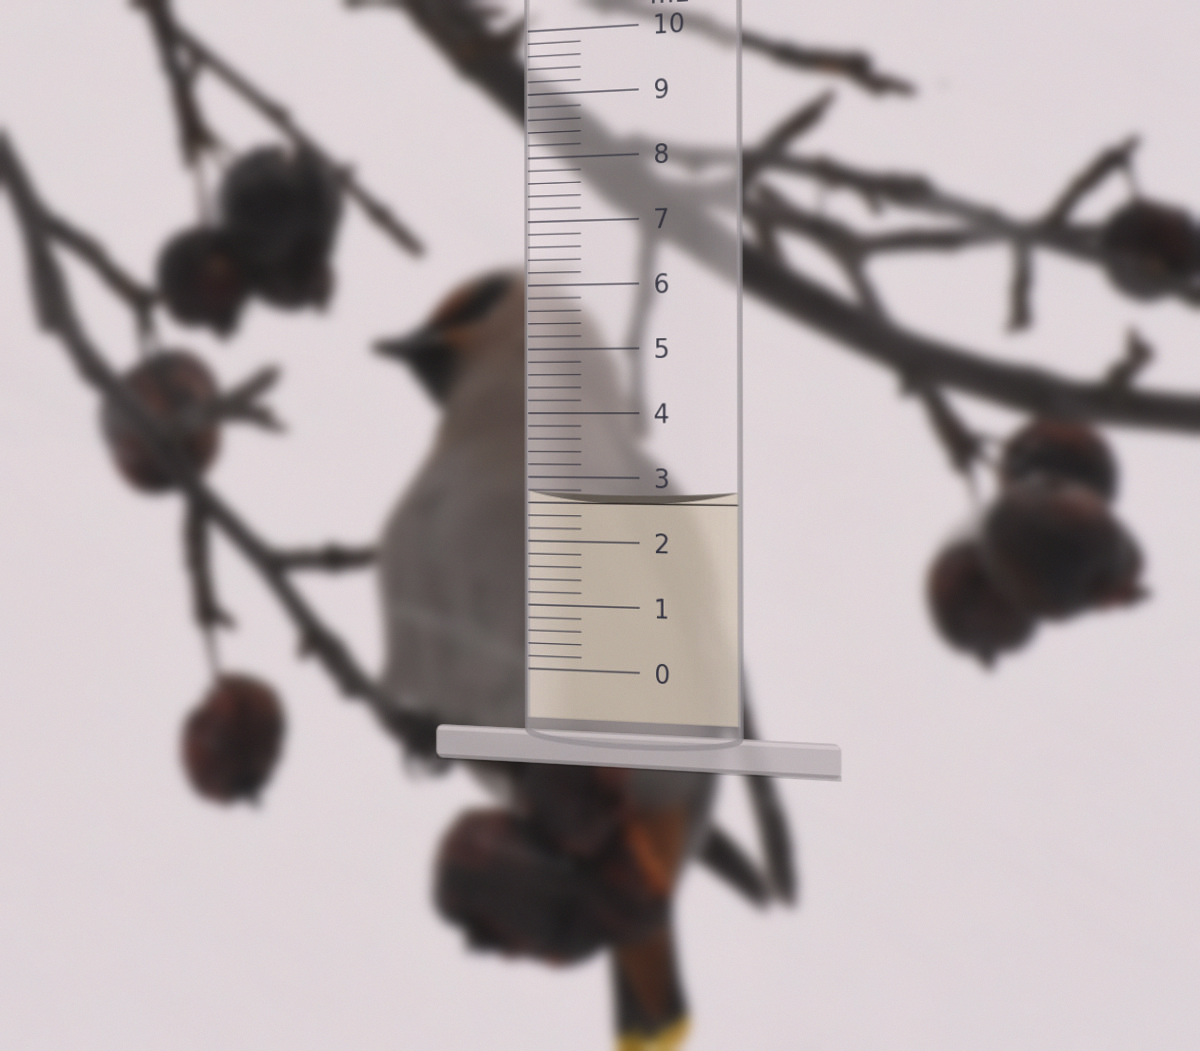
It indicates 2.6 mL
